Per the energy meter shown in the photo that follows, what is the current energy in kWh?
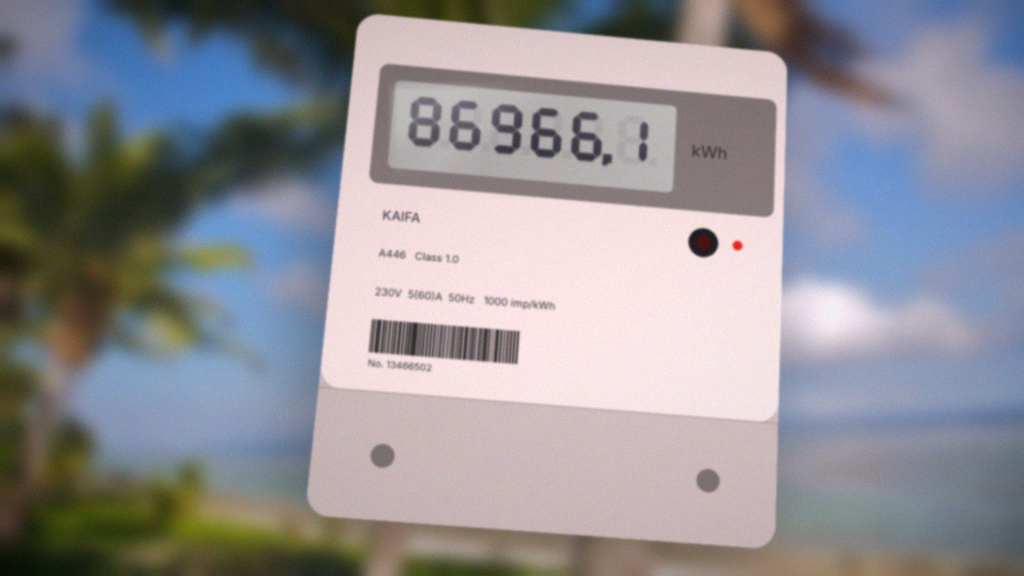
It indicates 86966.1 kWh
